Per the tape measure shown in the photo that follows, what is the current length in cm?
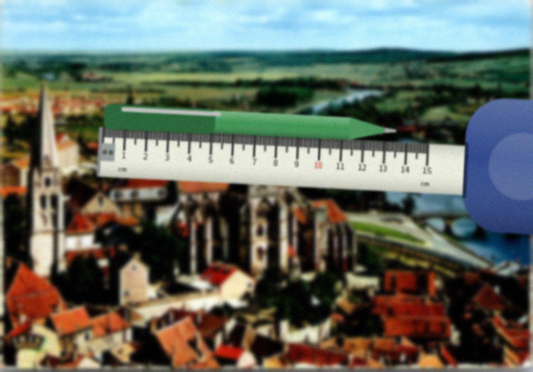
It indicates 13.5 cm
